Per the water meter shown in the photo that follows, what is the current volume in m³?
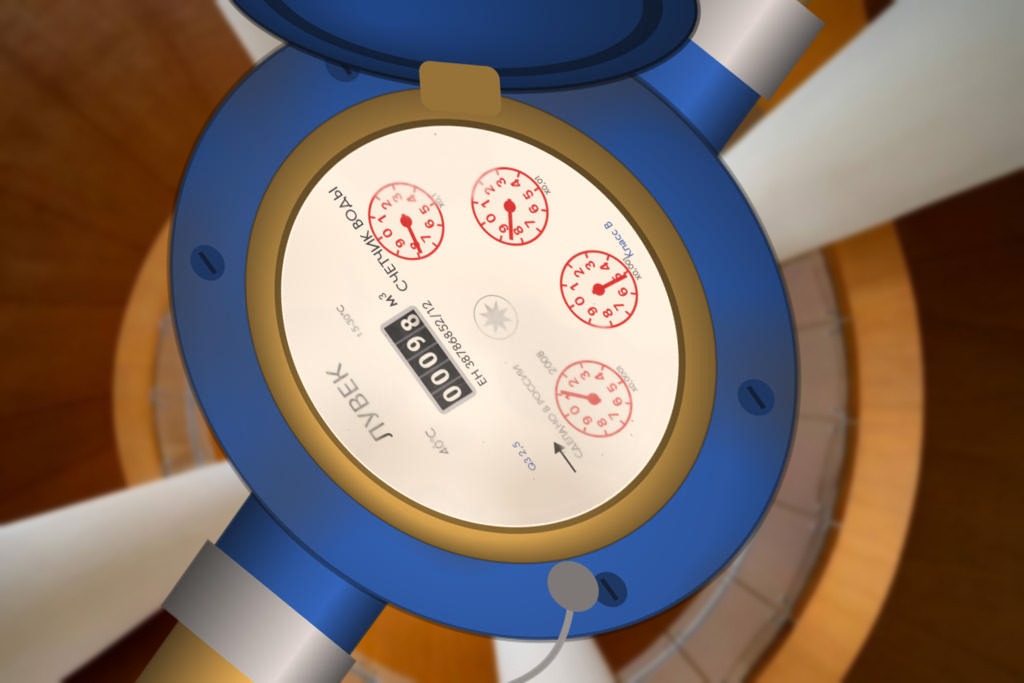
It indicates 97.7851 m³
